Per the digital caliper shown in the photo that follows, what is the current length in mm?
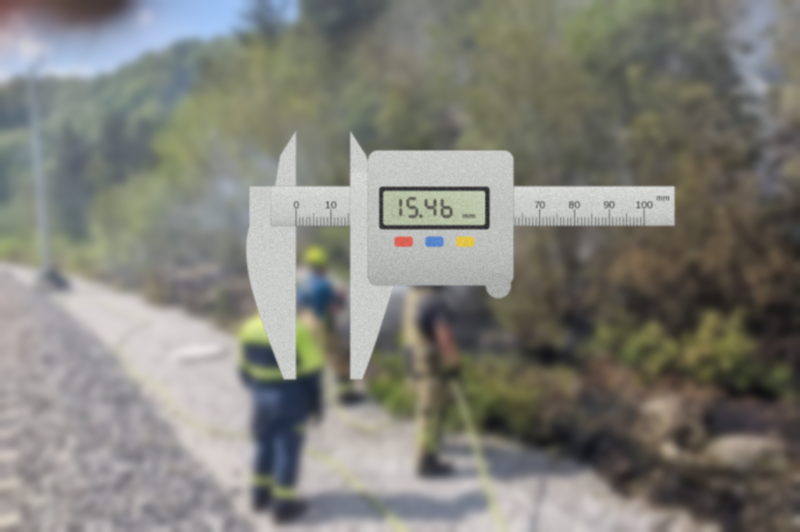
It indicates 15.46 mm
